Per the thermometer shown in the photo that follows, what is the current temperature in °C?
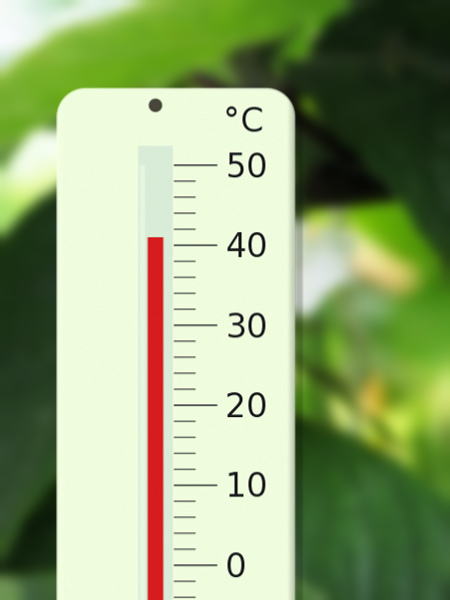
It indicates 41 °C
